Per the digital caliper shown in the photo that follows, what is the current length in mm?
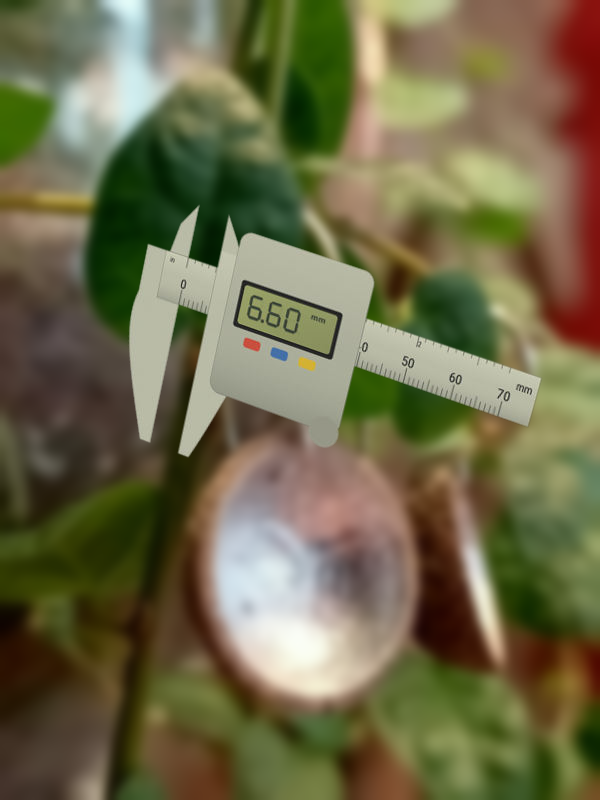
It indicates 6.60 mm
